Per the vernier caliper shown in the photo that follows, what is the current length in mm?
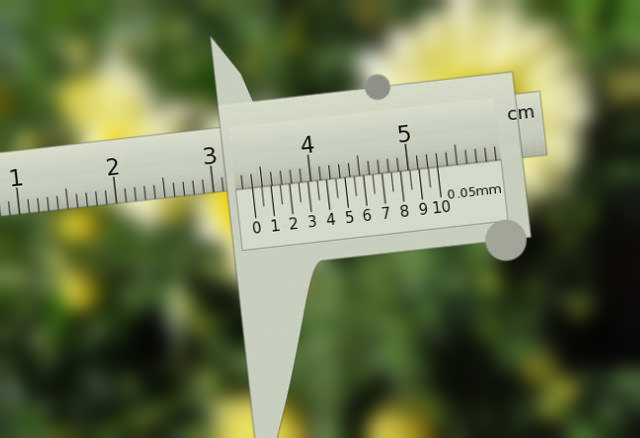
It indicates 34.0 mm
